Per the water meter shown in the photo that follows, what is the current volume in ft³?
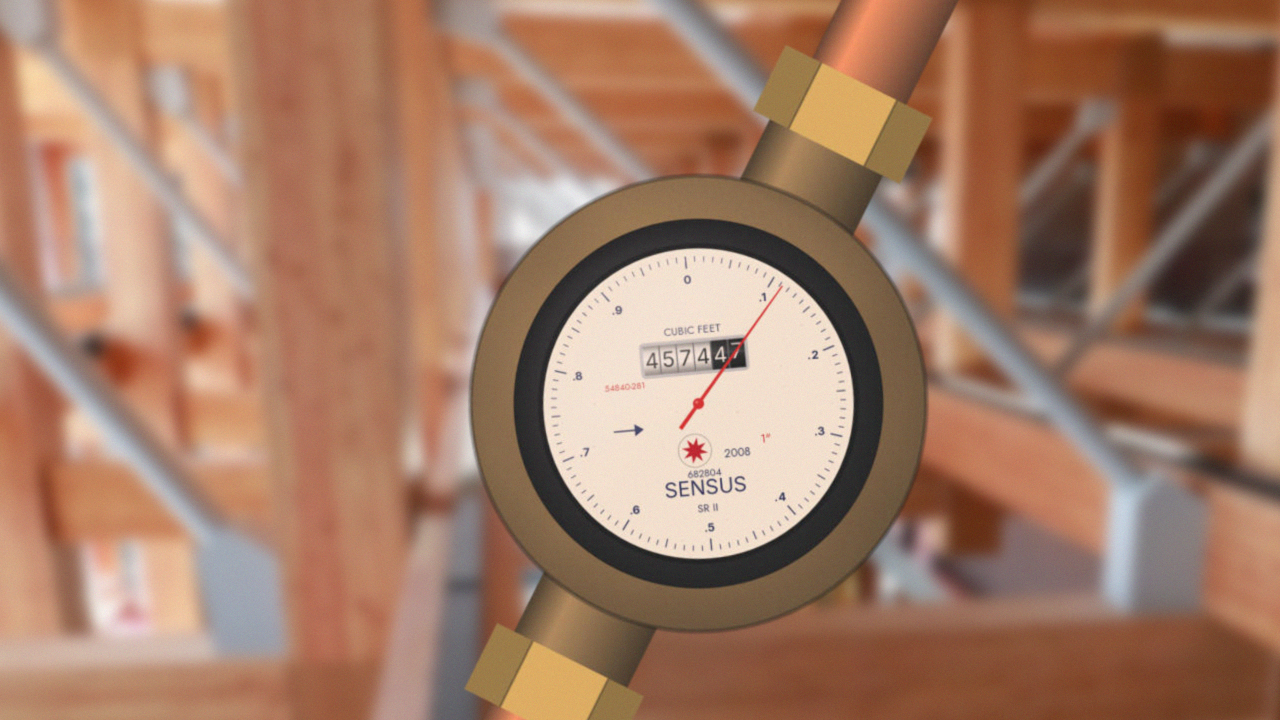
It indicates 457447.11 ft³
